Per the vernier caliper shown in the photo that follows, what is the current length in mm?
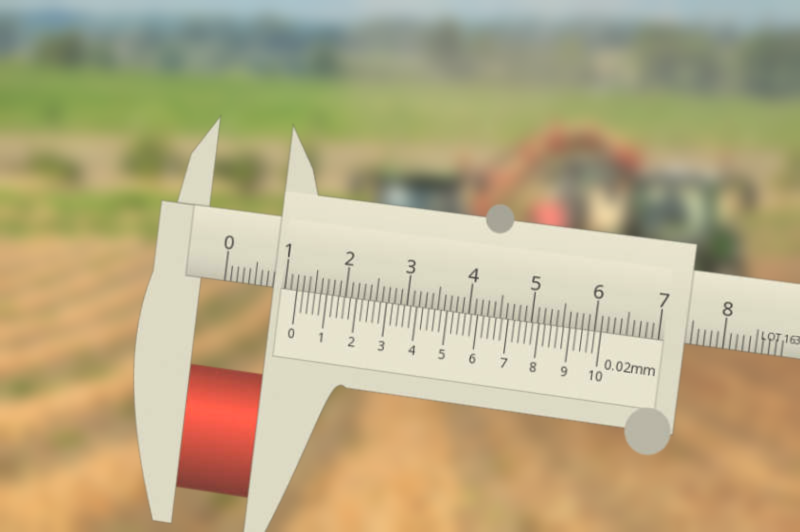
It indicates 12.0 mm
